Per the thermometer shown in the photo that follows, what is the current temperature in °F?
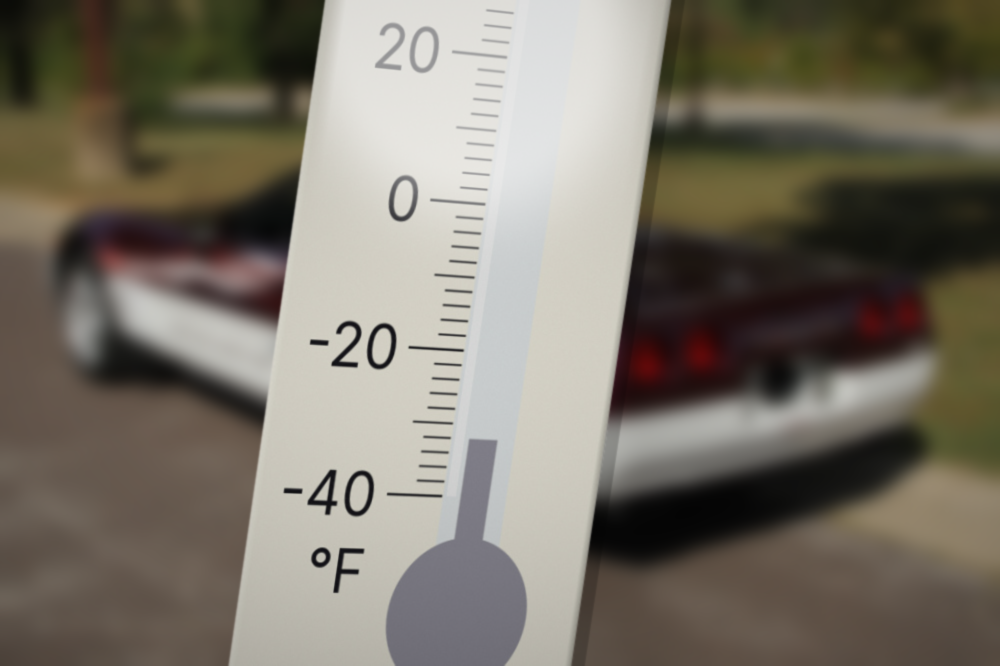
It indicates -32 °F
